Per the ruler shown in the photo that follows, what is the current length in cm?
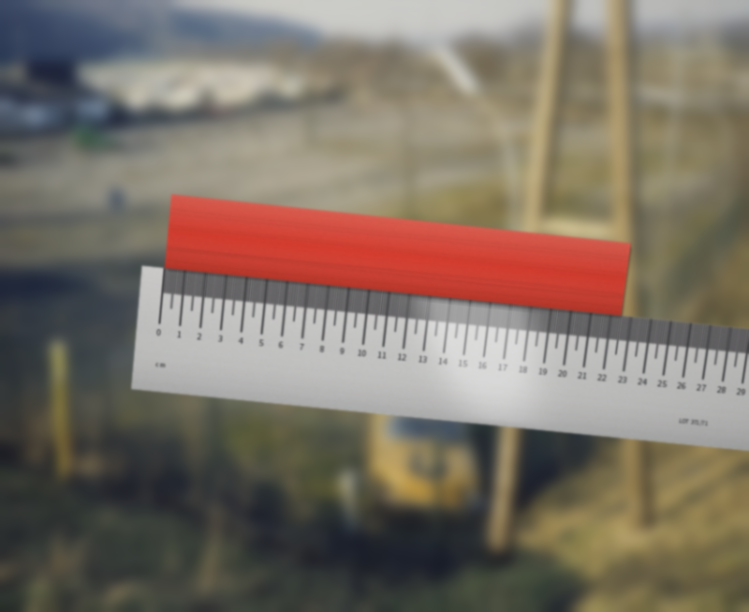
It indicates 22.5 cm
